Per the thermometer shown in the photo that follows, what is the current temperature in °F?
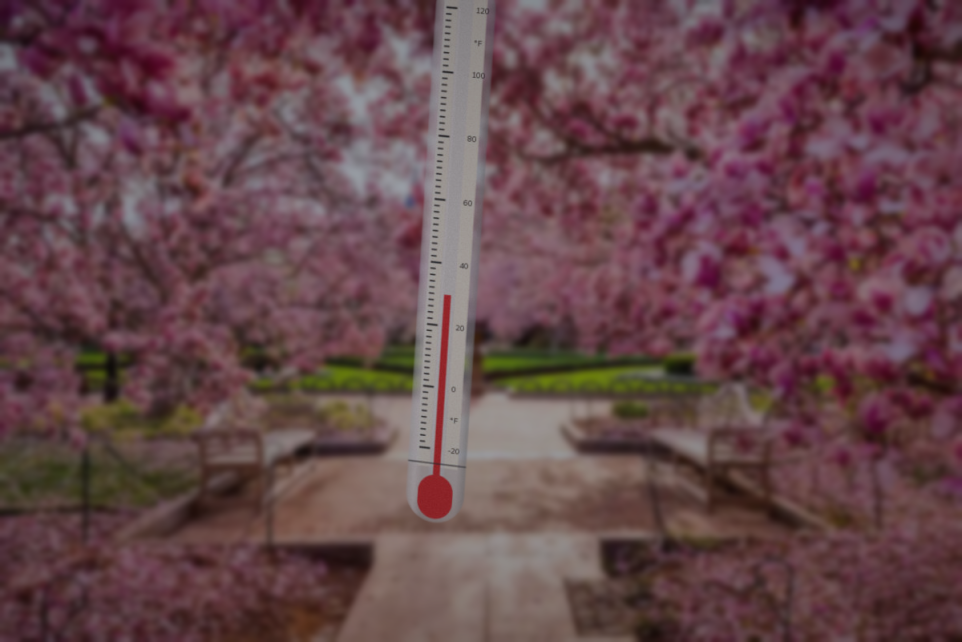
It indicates 30 °F
